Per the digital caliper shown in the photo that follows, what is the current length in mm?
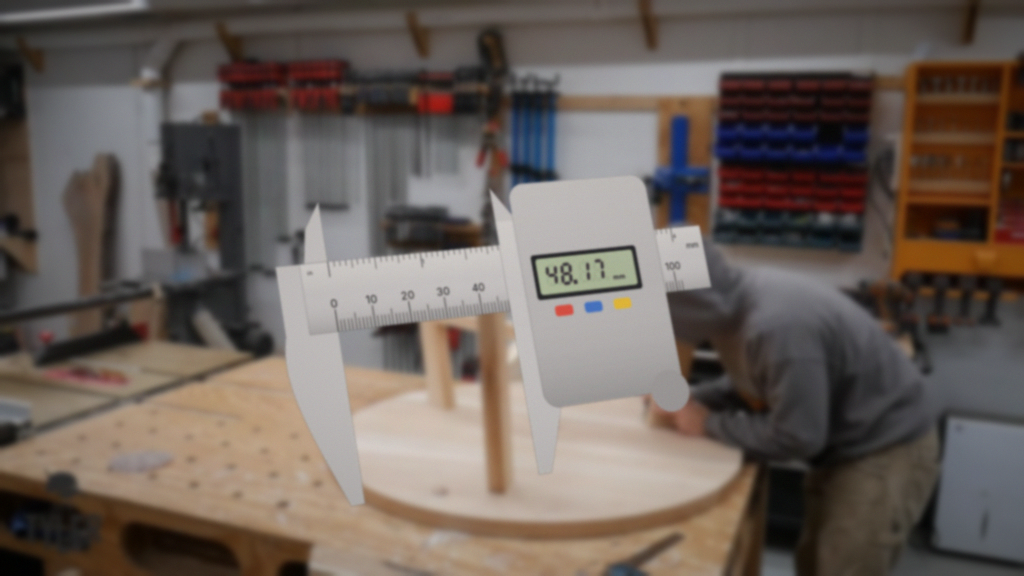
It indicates 48.17 mm
